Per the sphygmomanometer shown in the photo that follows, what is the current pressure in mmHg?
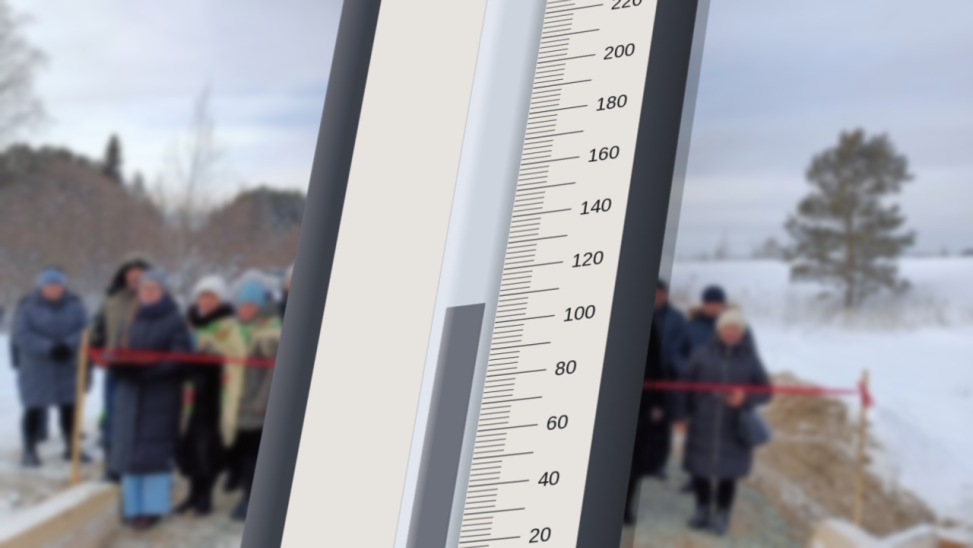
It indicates 108 mmHg
